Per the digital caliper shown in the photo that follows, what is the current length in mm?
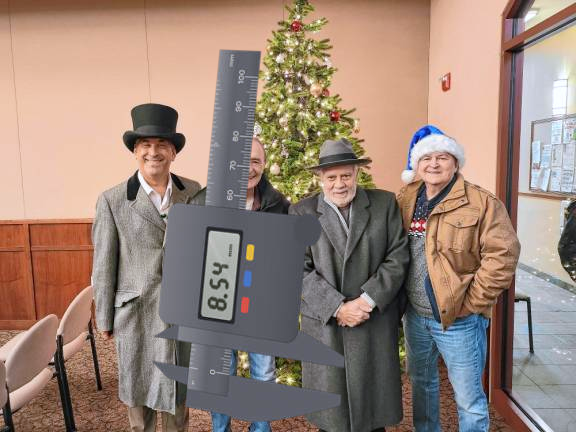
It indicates 8.54 mm
